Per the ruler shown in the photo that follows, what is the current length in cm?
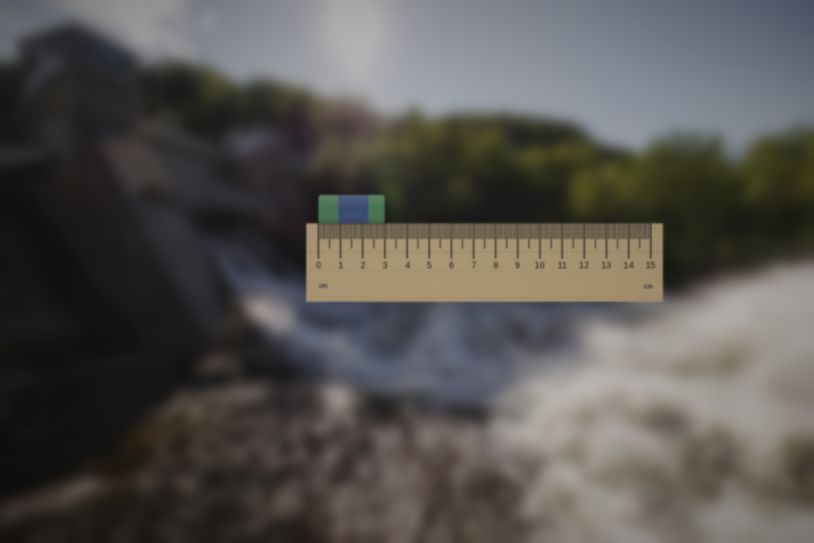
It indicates 3 cm
